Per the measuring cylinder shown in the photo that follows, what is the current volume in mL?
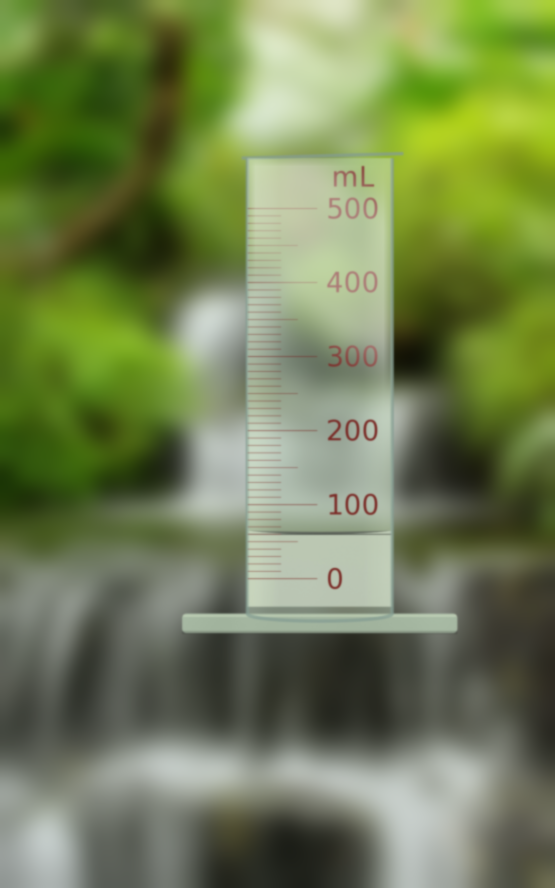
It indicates 60 mL
